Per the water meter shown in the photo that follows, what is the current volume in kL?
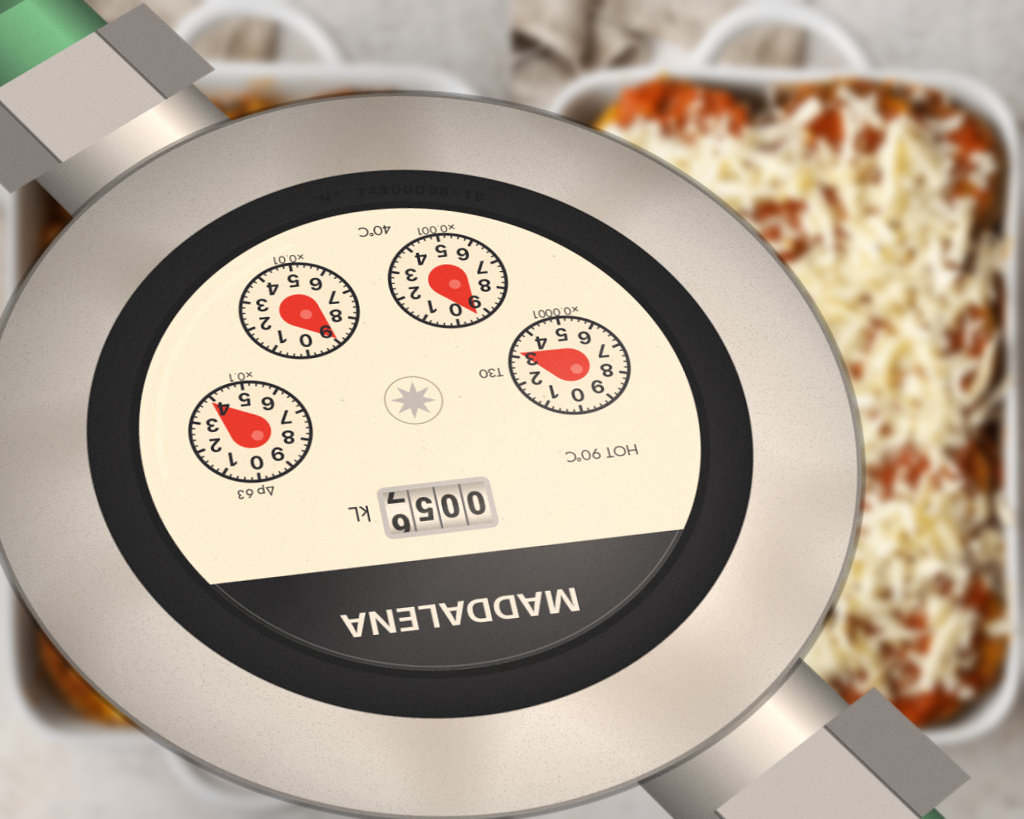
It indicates 56.3893 kL
